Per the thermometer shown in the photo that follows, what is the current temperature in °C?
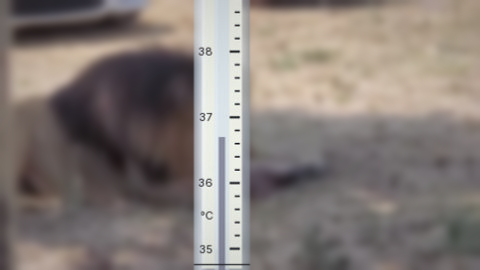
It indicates 36.7 °C
